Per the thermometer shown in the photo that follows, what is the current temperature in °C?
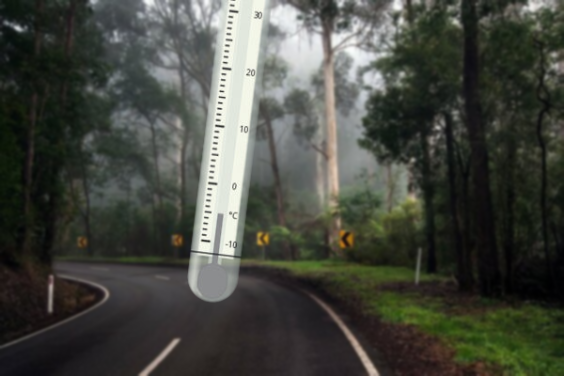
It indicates -5 °C
